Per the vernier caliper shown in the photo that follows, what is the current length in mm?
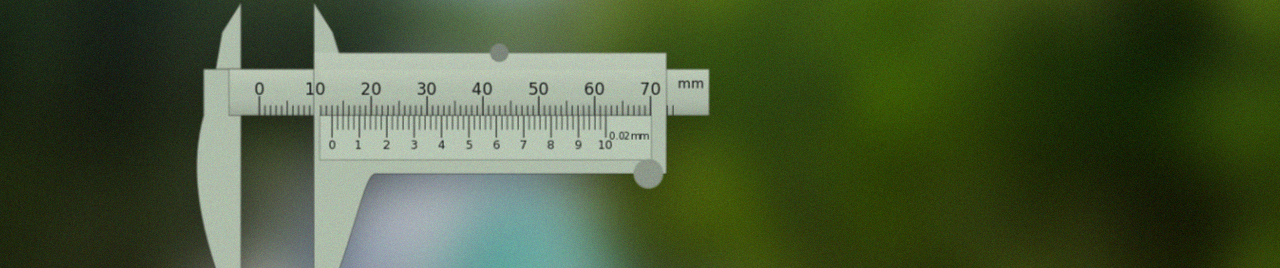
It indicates 13.0 mm
